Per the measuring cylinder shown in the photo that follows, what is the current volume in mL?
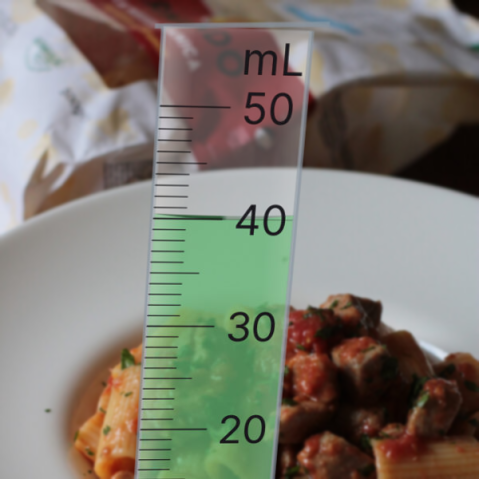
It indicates 40 mL
